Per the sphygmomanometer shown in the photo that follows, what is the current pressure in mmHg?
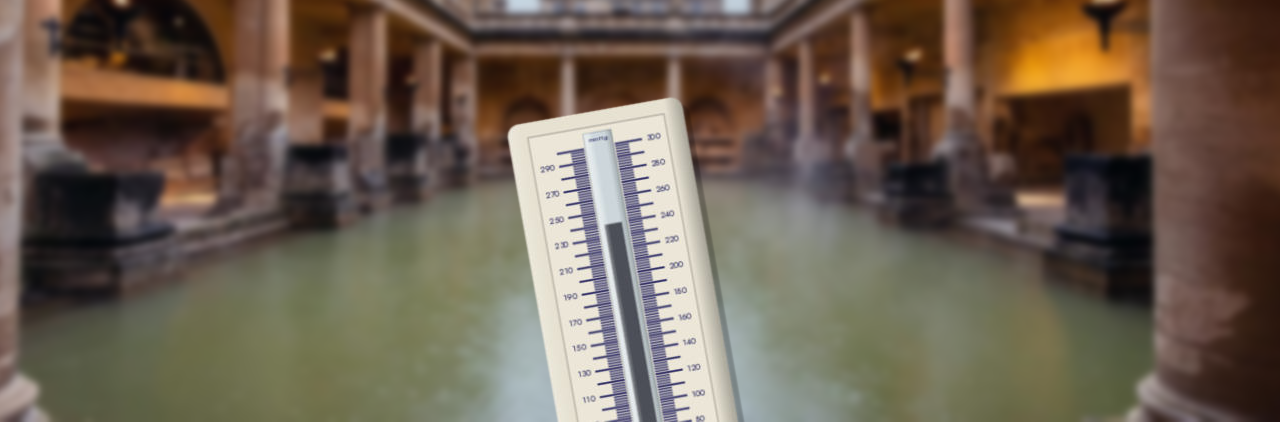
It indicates 240 mmHg
